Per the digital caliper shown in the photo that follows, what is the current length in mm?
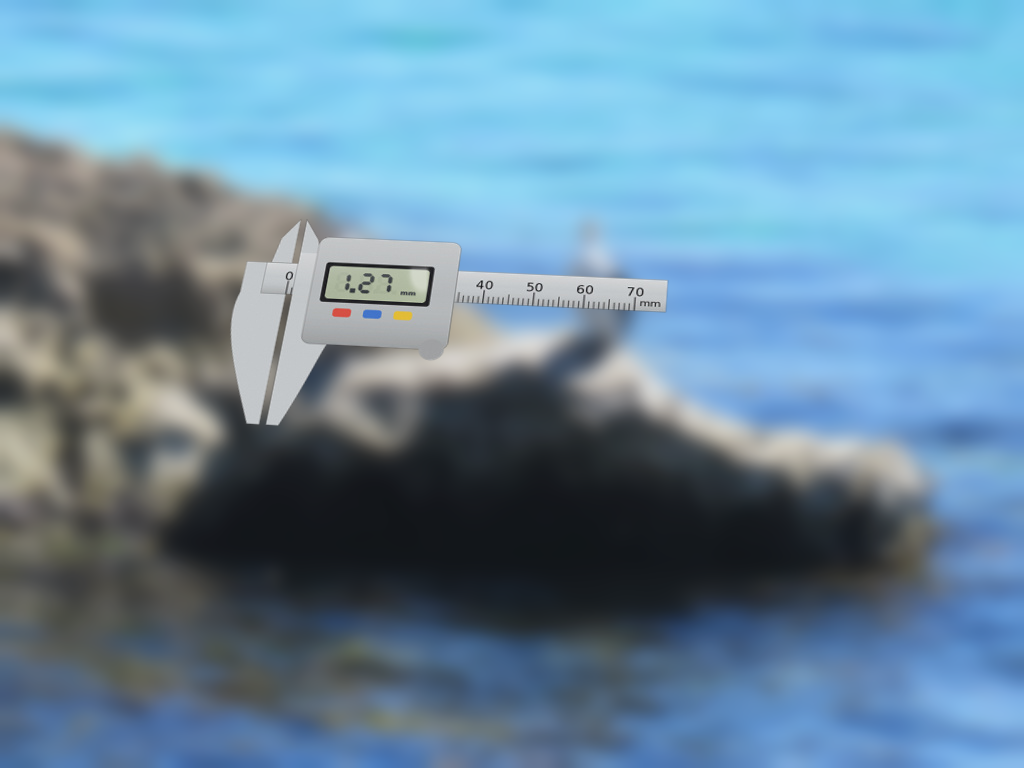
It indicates 1.27 mm
